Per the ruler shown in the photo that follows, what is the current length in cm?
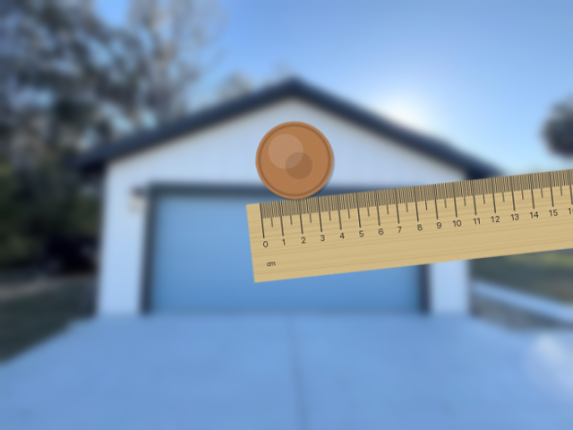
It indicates 4 cm
